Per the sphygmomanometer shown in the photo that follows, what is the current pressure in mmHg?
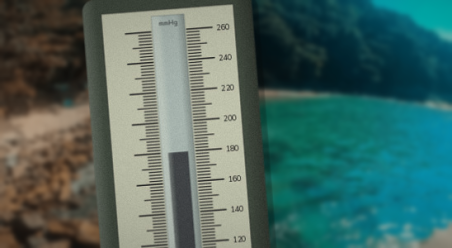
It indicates 180 mmHg
